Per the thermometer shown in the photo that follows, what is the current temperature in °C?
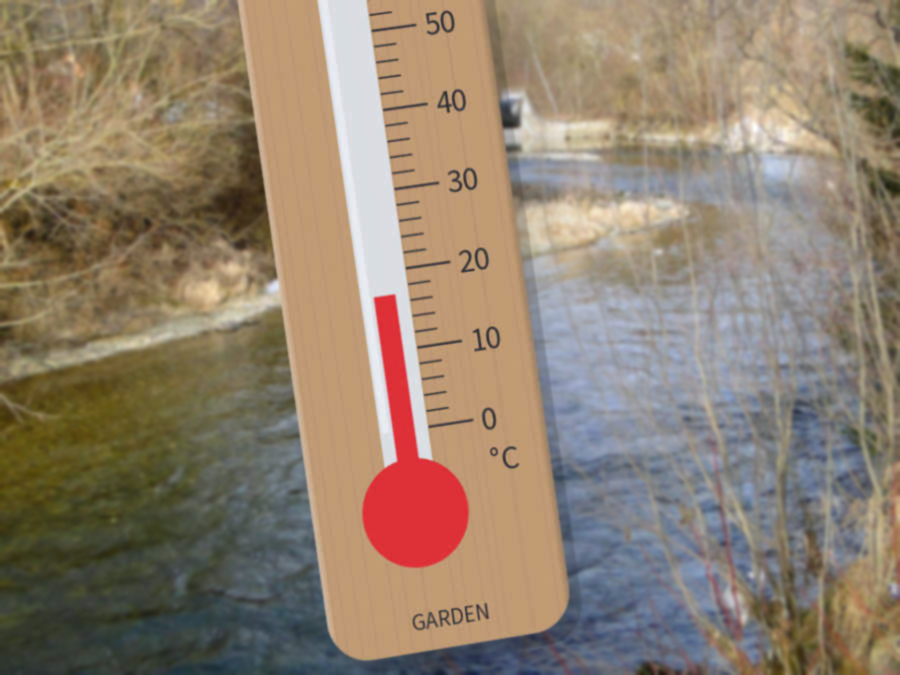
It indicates 17 °C
